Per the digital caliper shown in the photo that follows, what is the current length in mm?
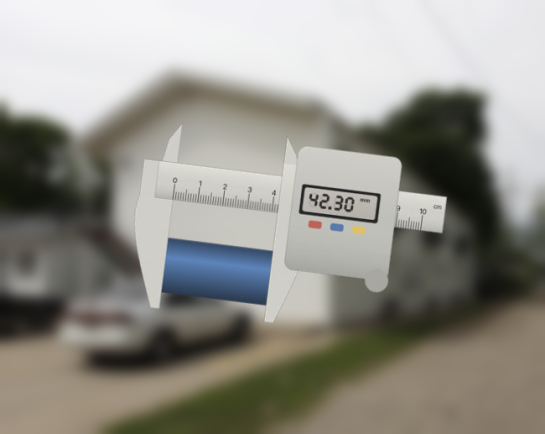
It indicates 42.30 mm
